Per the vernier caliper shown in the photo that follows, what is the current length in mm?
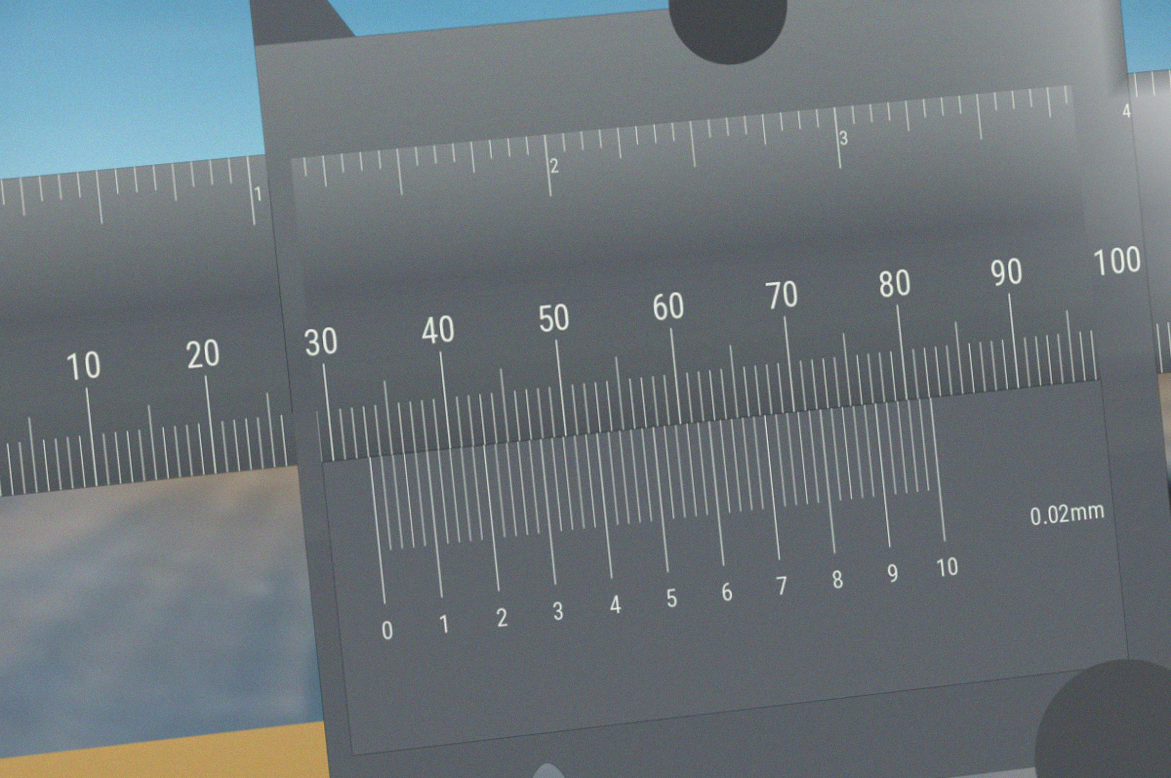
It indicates 33.1 mm
